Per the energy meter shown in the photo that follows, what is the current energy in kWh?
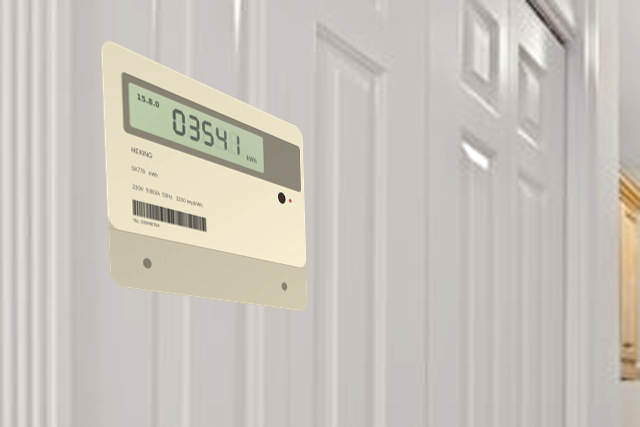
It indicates 3541 kWh
